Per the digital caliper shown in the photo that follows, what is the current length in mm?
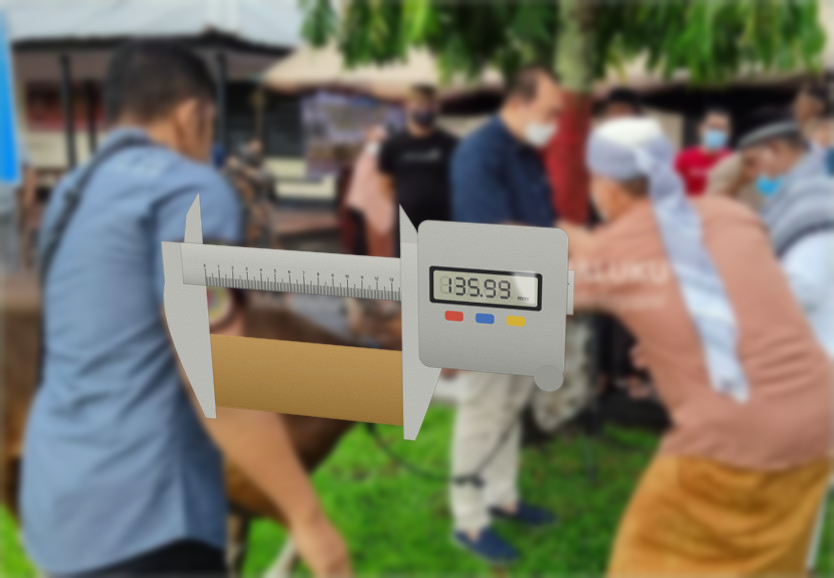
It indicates 135.99 mm
